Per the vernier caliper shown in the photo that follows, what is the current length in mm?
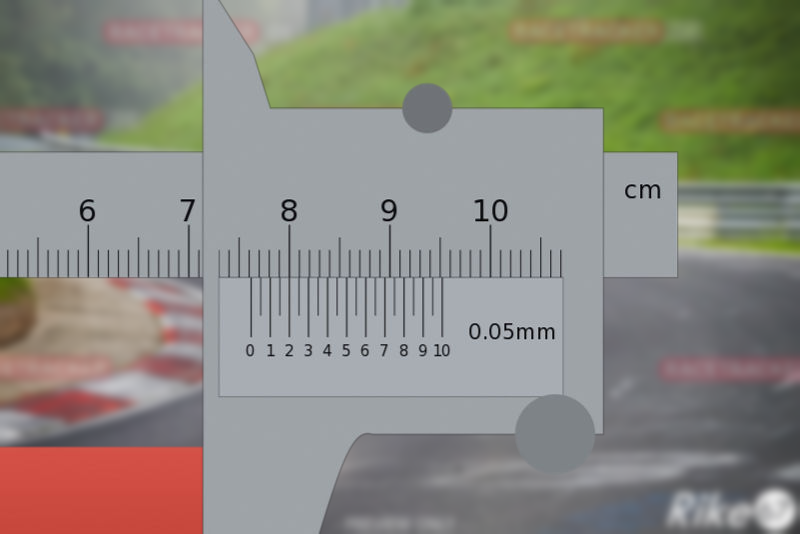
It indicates 76.2 mm
